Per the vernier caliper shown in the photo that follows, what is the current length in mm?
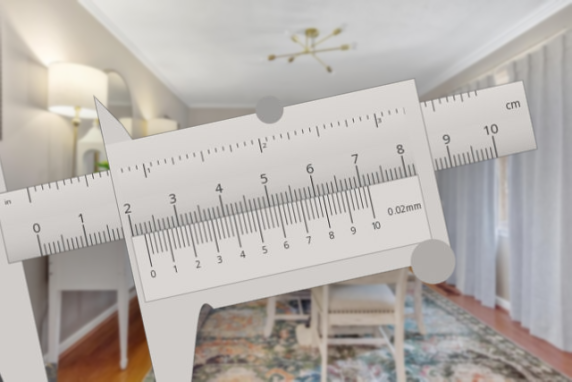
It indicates 22.5 mm
